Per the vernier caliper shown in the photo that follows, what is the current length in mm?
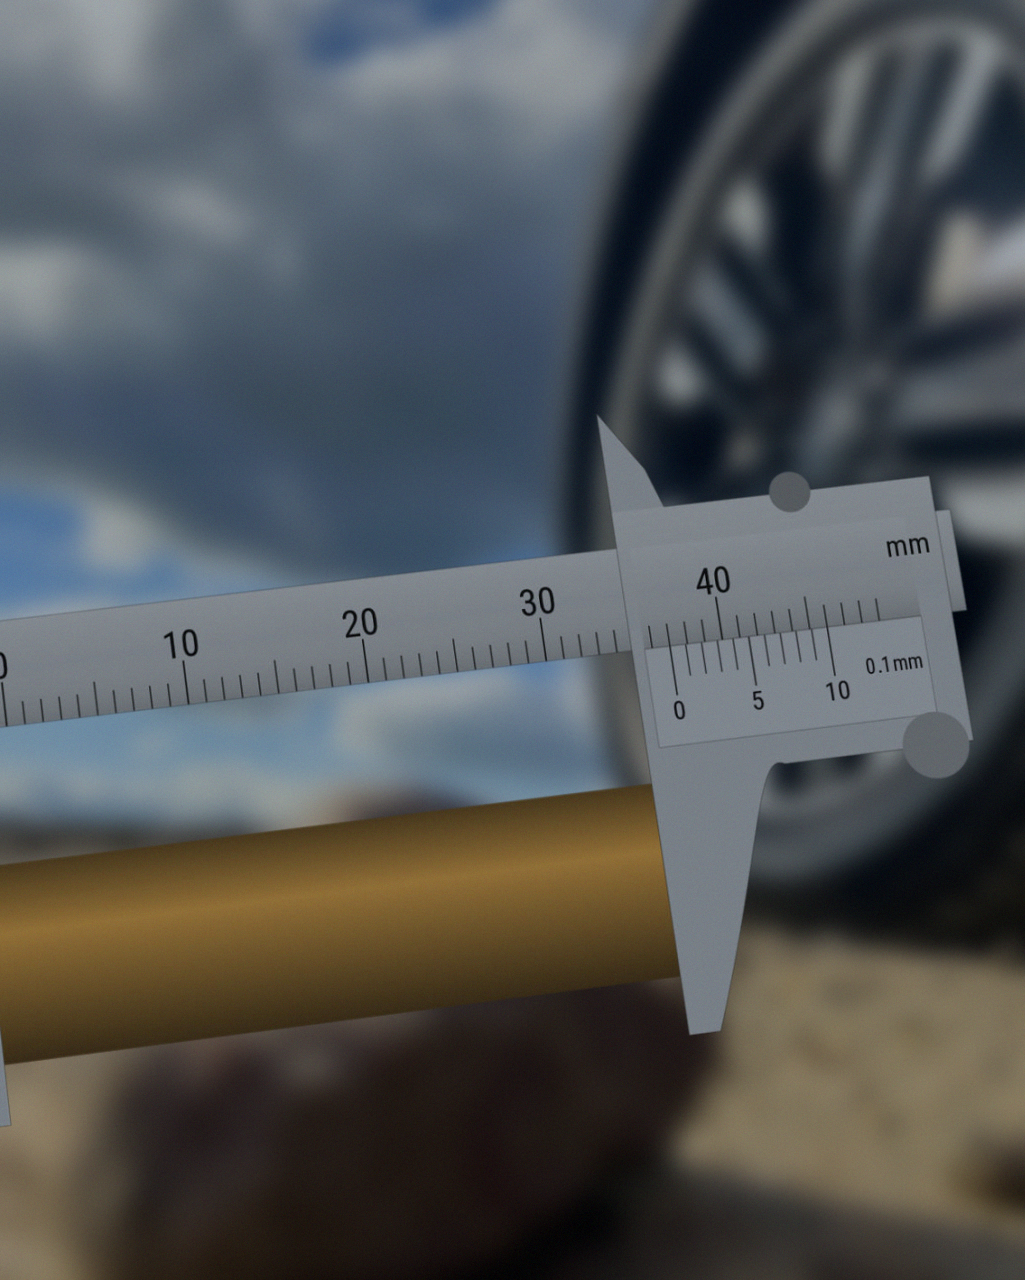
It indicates 37.0 mm
